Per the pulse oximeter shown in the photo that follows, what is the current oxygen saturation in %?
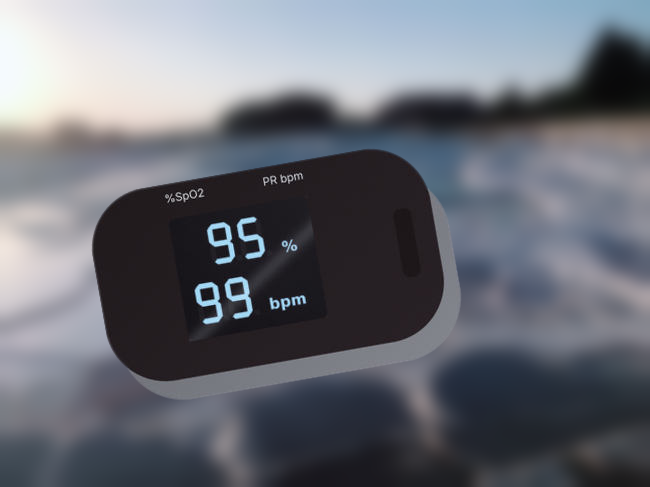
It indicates 95 %
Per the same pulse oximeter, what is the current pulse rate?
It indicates 99 bpm
